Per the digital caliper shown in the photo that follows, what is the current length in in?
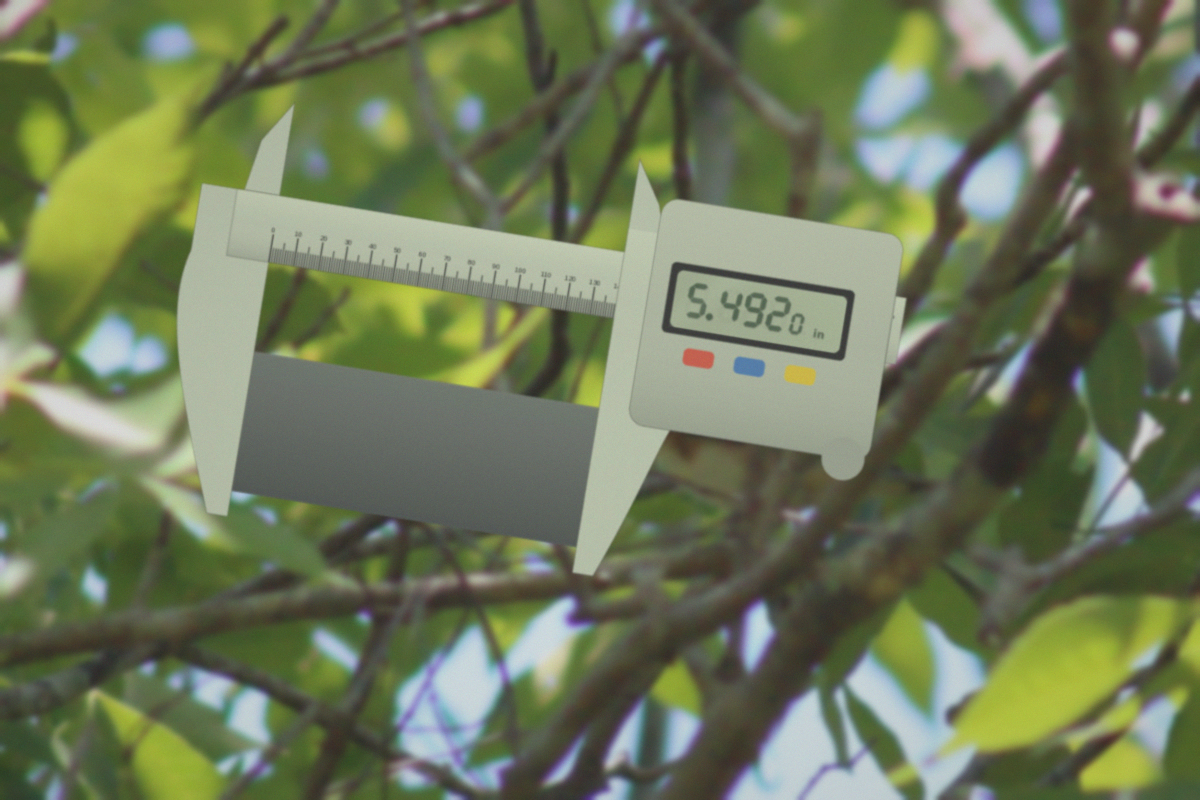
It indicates 5.4920 in
